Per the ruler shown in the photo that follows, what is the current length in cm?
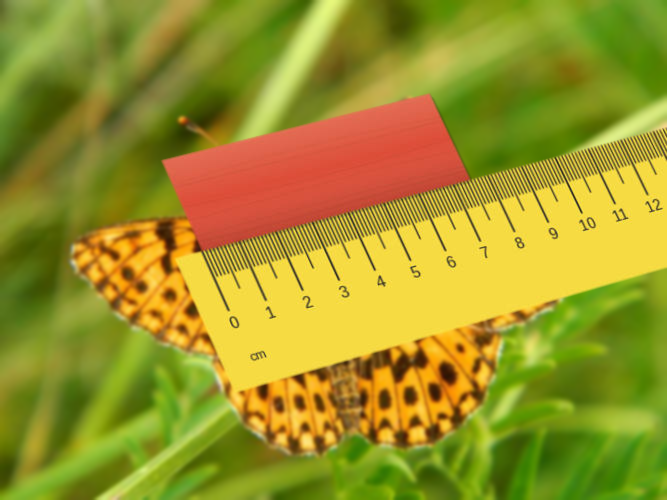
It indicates 7.5 cm
